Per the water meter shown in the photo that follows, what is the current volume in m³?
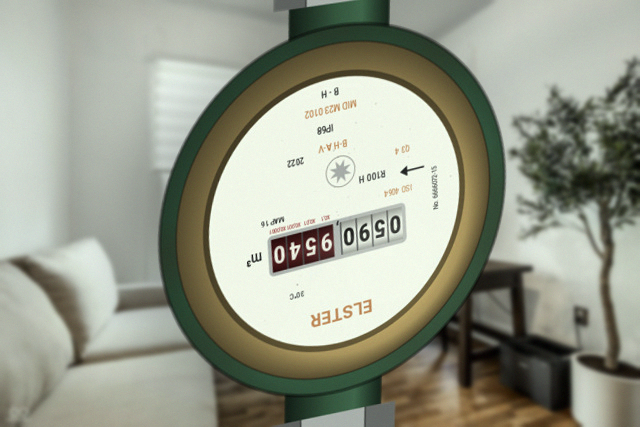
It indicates 590.9540 m³
